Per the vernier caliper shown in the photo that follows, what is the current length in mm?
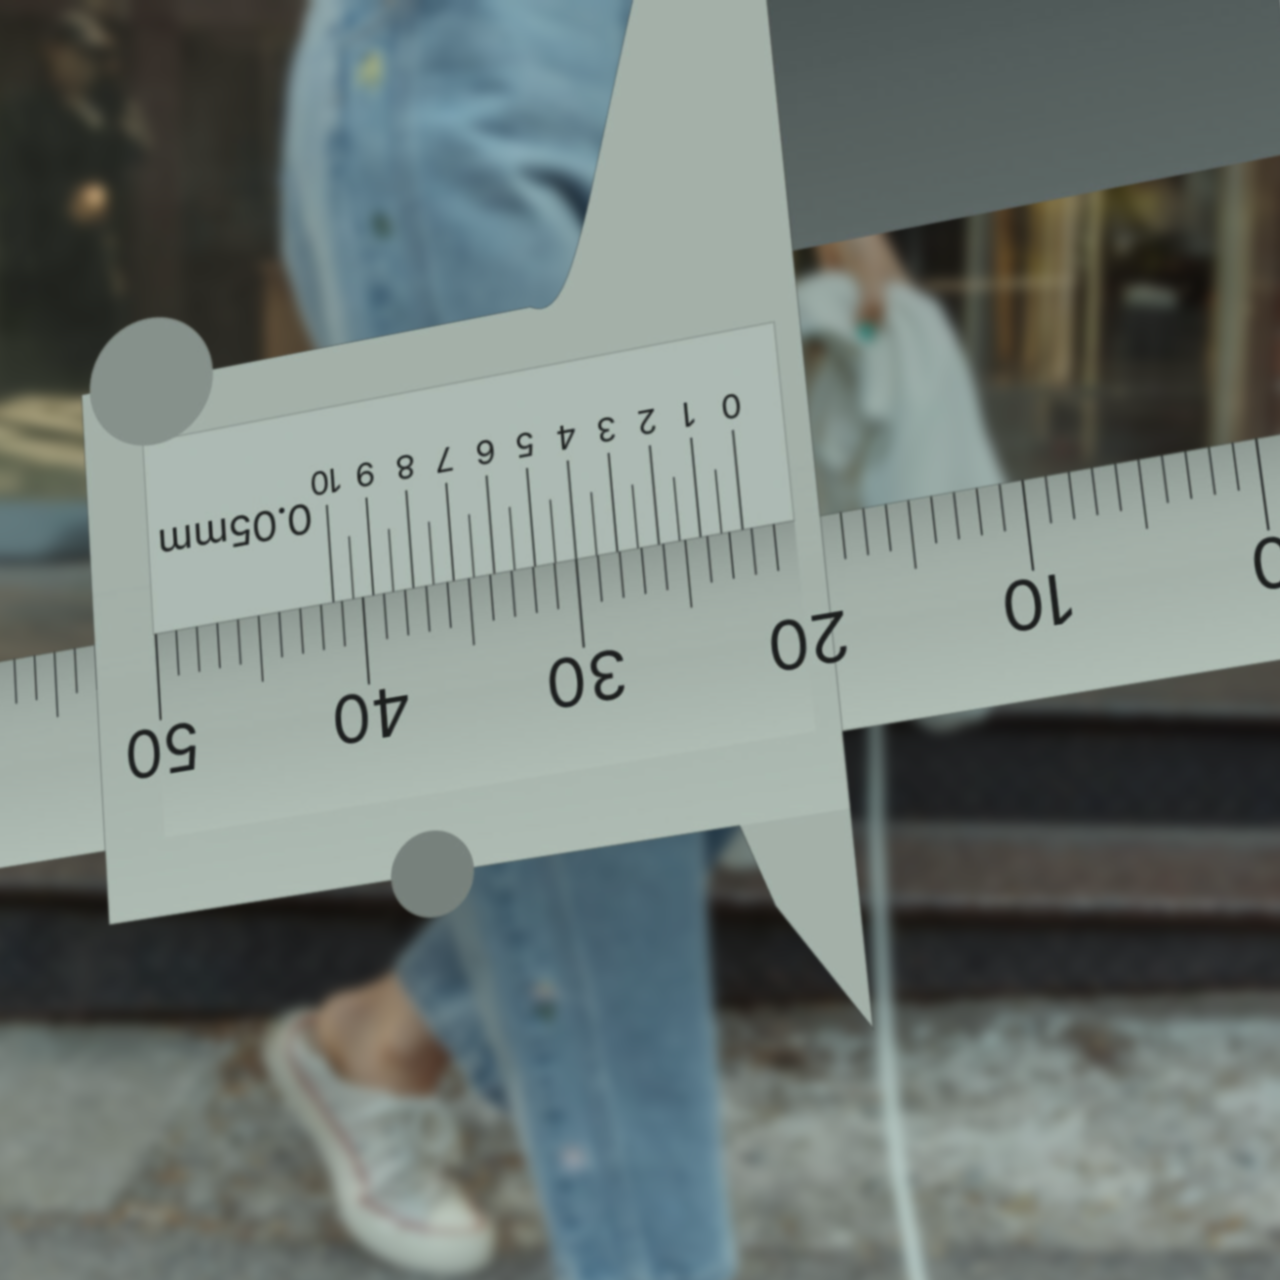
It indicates 22.4 mm
